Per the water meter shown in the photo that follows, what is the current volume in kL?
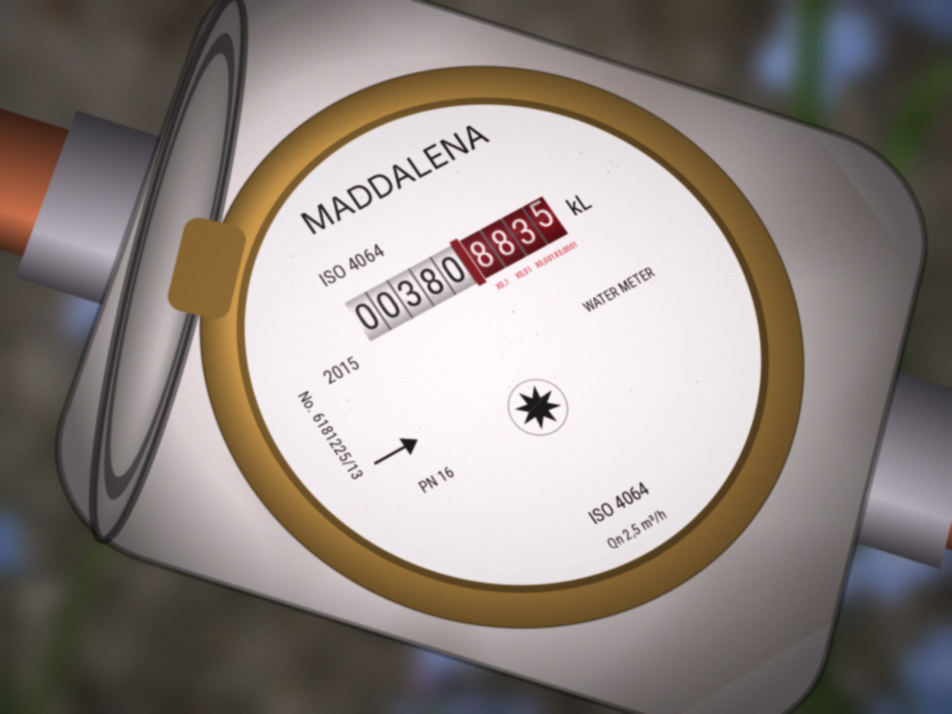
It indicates 380.8835 kL
